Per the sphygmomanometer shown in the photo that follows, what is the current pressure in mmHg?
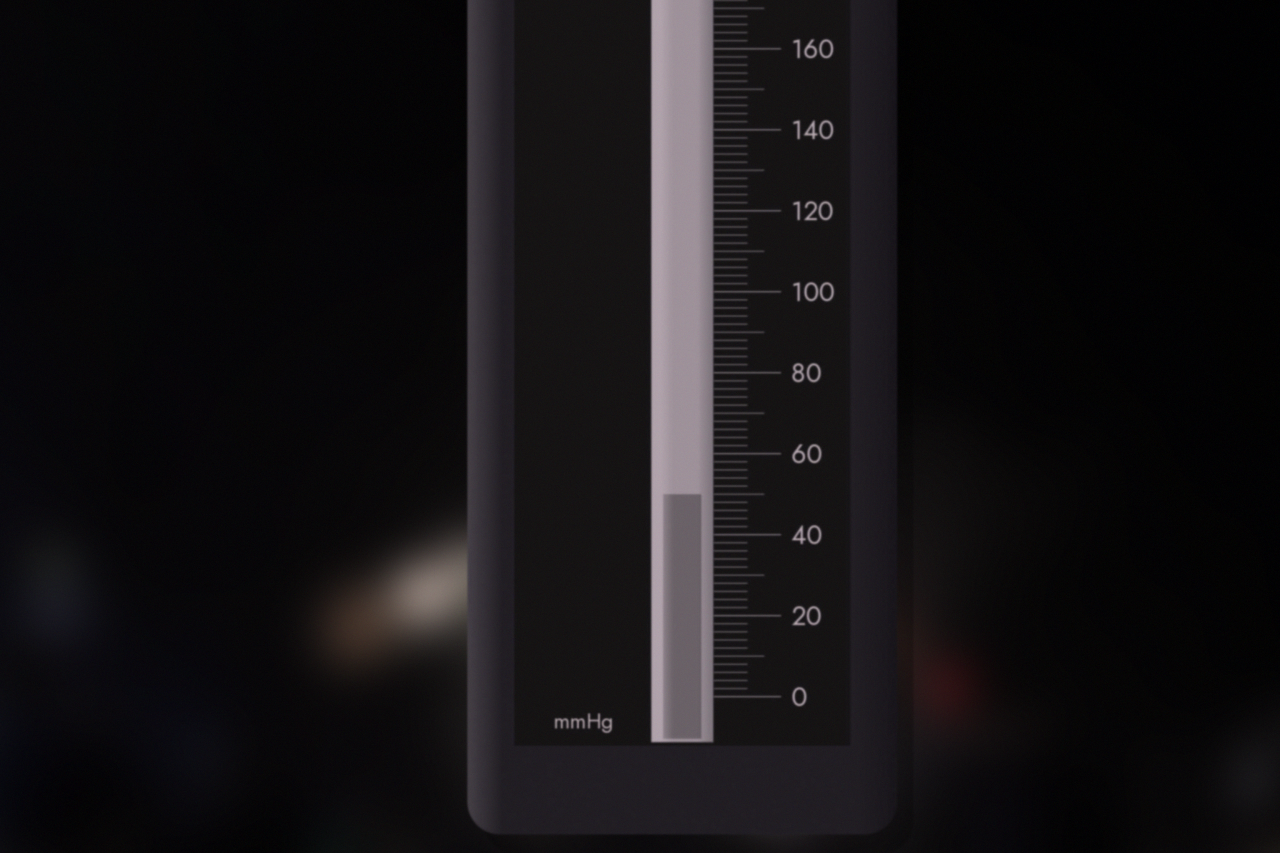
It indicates 50 mmHg
